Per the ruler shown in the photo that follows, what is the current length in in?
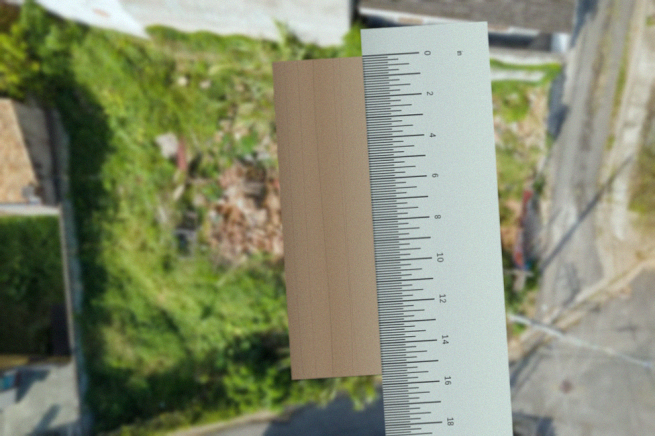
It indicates 15.5 in
